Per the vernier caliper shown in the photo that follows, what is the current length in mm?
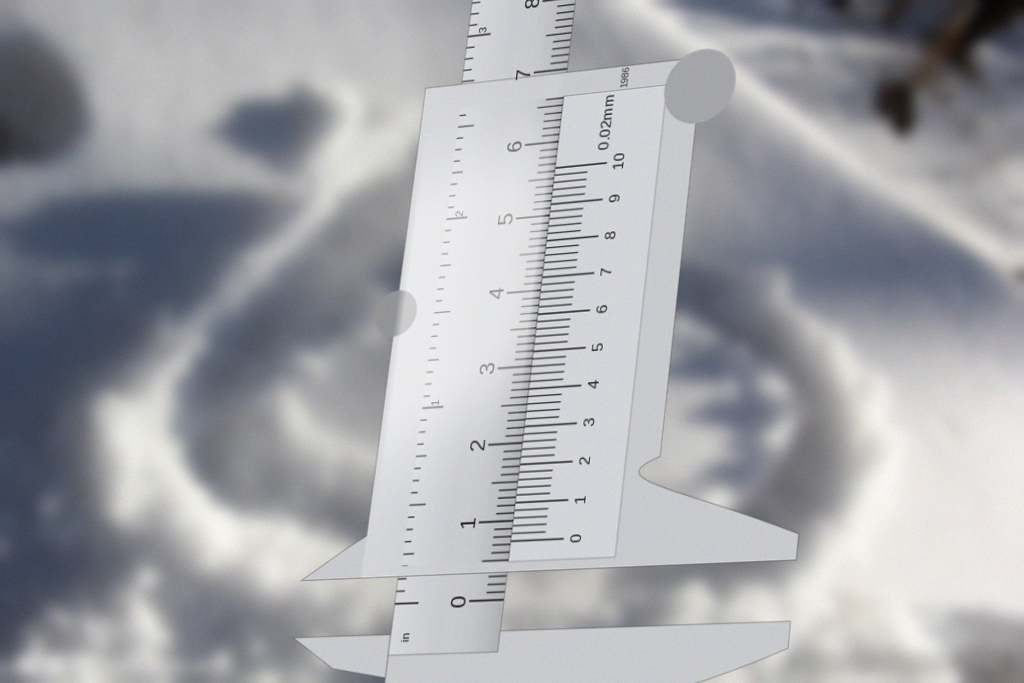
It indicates 7.4 mm
